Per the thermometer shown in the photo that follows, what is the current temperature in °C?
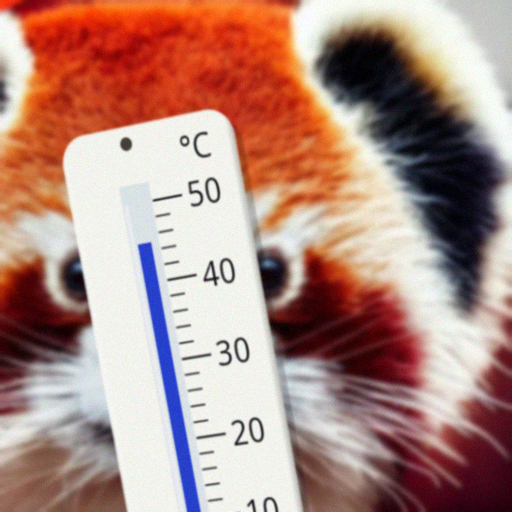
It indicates 45 °C
